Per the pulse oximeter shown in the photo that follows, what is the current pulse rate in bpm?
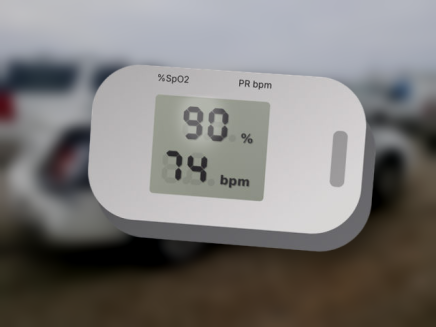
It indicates 74 bpm
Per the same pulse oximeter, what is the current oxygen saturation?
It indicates 90 %
